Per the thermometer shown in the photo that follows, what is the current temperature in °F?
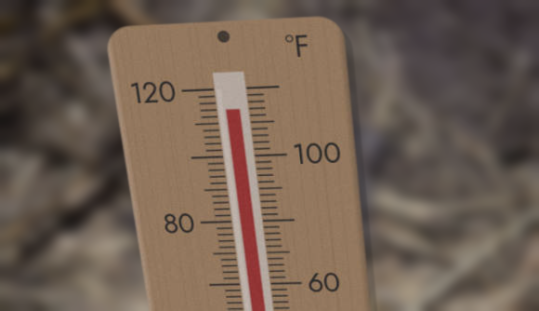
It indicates 114 °F
